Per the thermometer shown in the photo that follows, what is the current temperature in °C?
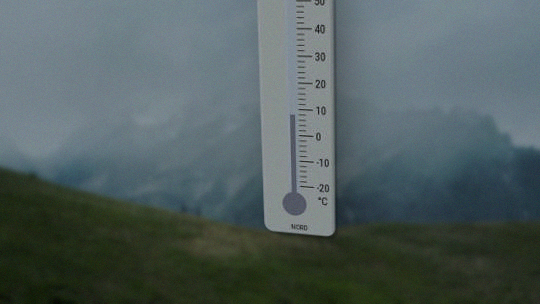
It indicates 8 °C
